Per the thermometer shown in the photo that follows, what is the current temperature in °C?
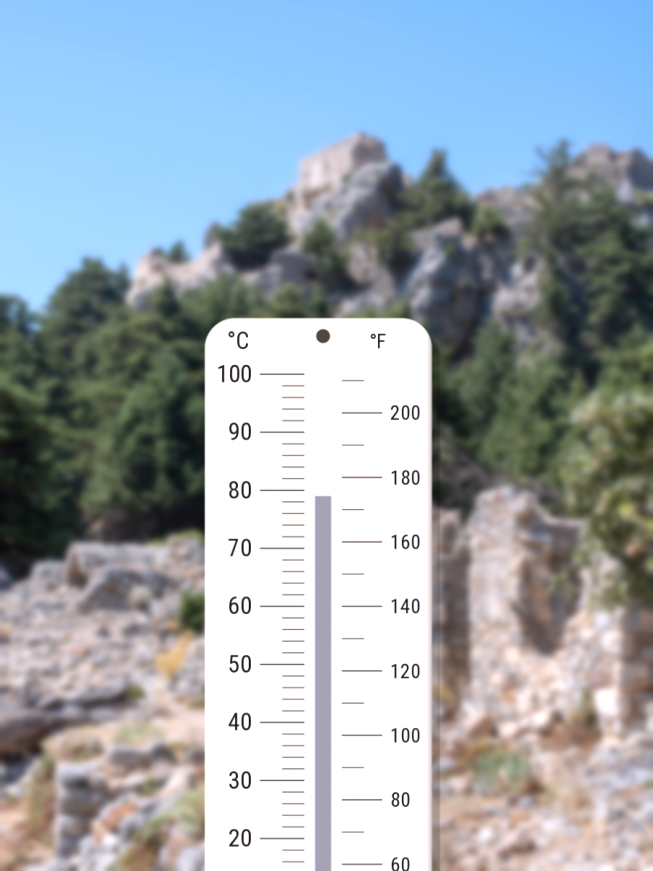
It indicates 79 °C
